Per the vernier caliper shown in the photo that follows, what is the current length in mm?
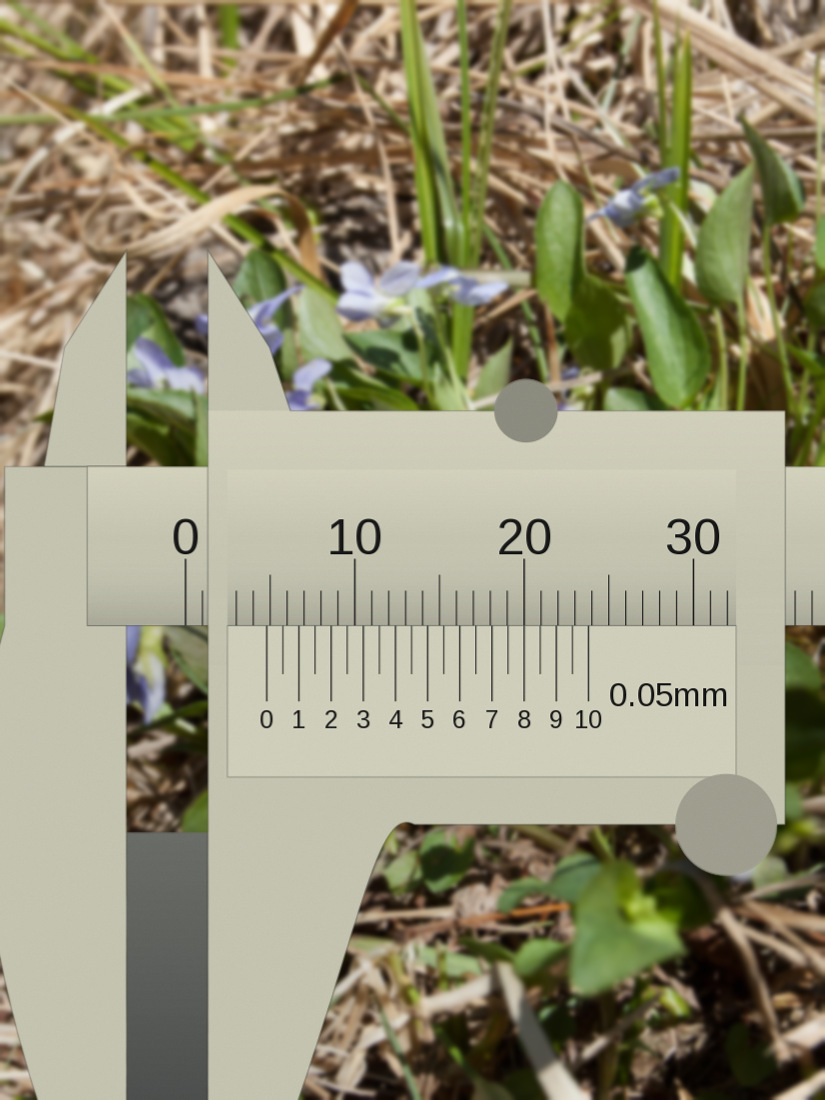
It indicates 4.8 mm
